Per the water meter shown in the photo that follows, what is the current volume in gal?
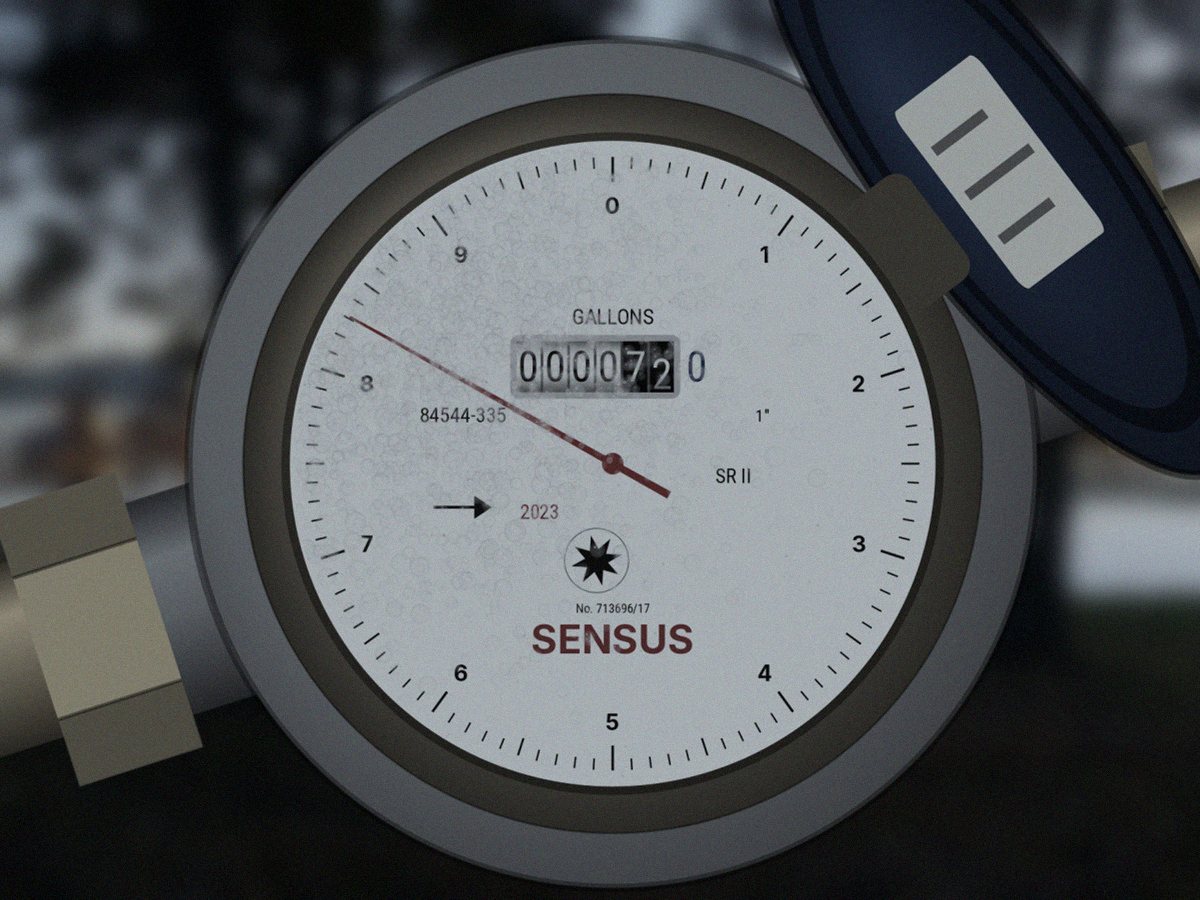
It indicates 718.3 gal
